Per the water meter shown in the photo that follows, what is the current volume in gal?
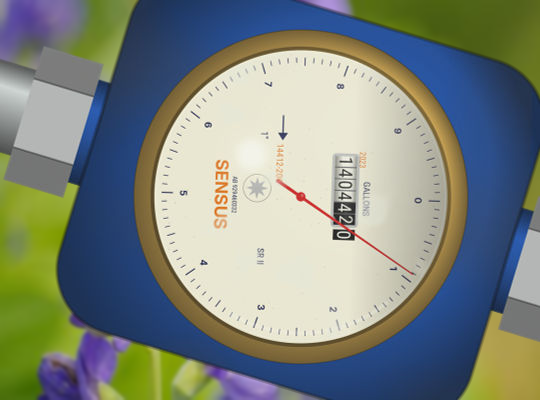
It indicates 1404420.9 gal
